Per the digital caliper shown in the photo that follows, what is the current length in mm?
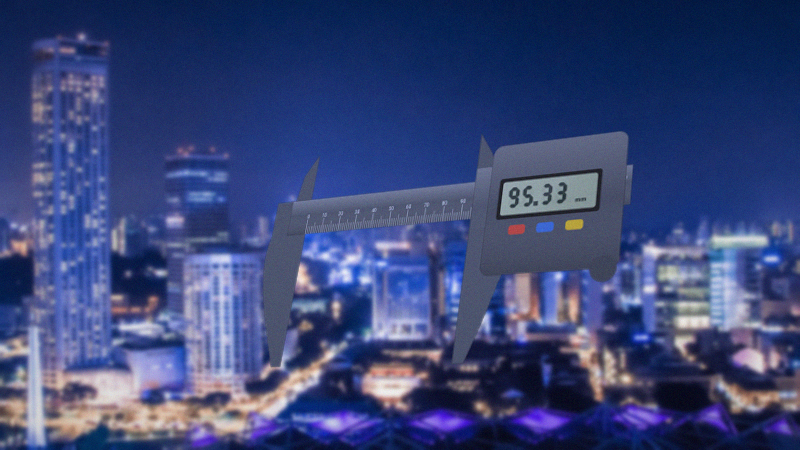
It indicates 95.33 mm
